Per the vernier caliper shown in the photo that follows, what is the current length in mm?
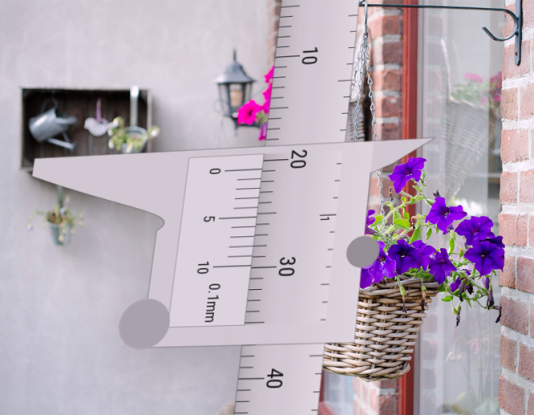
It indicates 20.8 mm
